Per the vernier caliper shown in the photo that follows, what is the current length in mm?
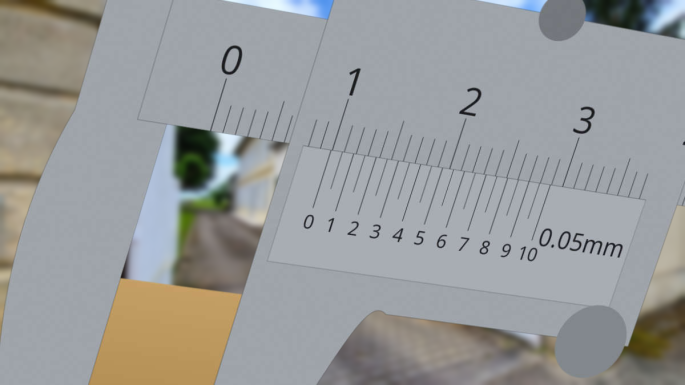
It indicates 9.9 mm
